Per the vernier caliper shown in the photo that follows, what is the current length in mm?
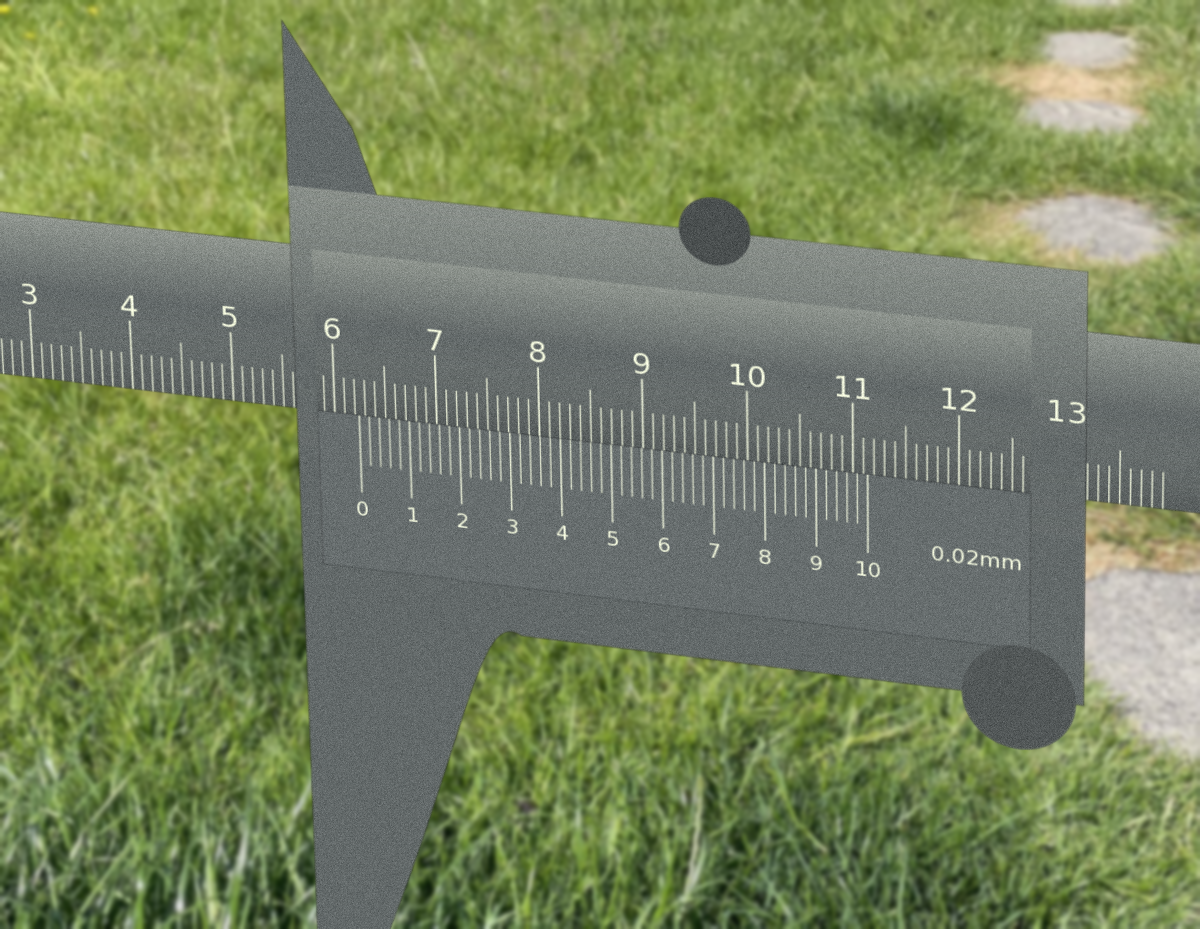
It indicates 62.4 mm
